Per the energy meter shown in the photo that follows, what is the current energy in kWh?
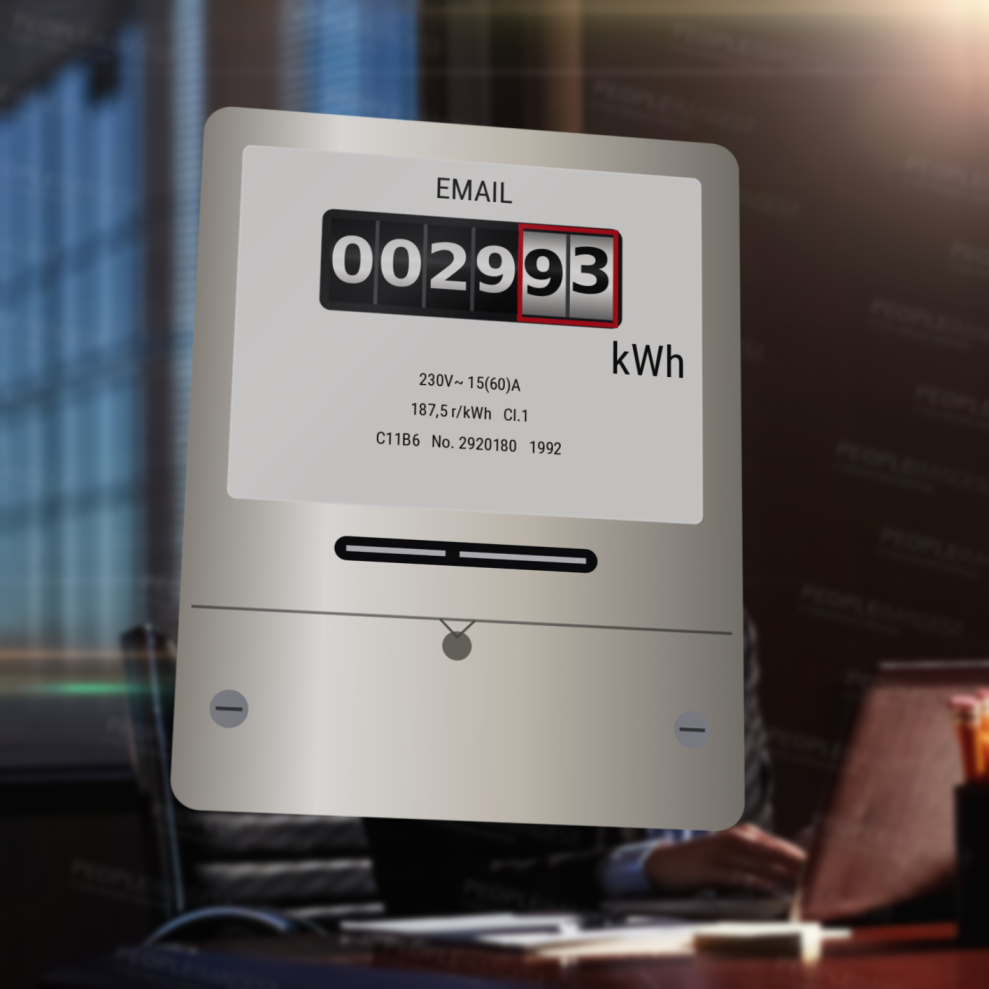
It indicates 29.93 kWh
